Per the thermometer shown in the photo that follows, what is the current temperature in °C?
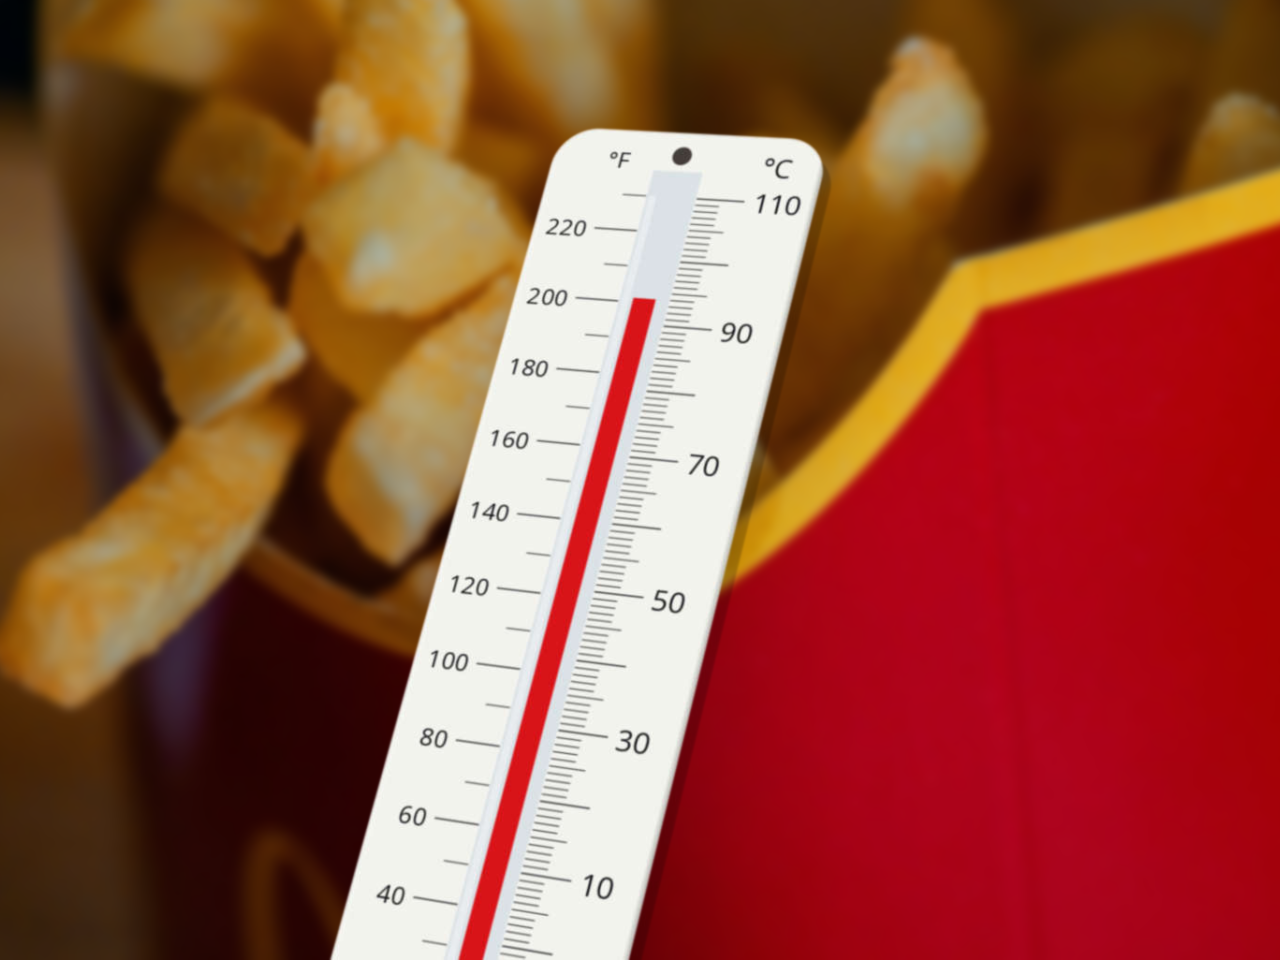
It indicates 94 °C
